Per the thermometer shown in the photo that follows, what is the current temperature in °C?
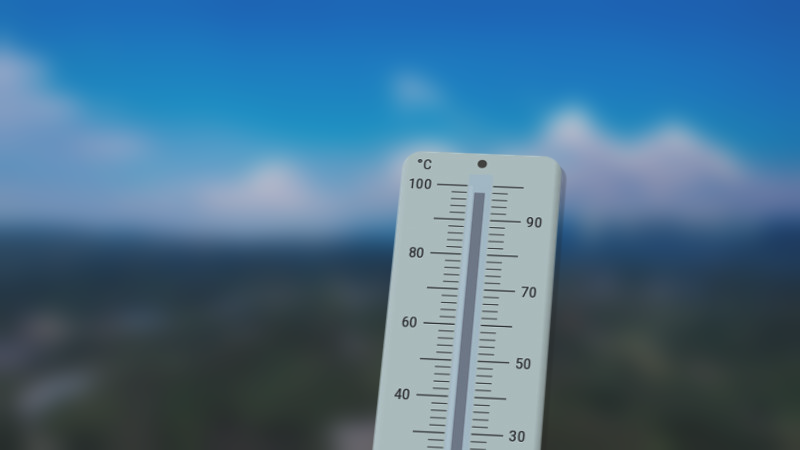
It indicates 98 °C
